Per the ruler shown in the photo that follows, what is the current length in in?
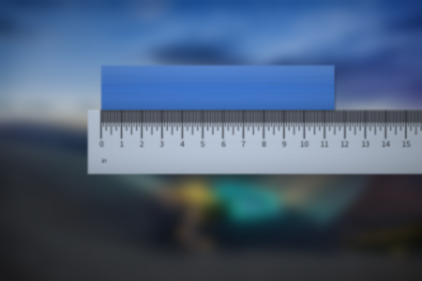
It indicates 11.5 in
